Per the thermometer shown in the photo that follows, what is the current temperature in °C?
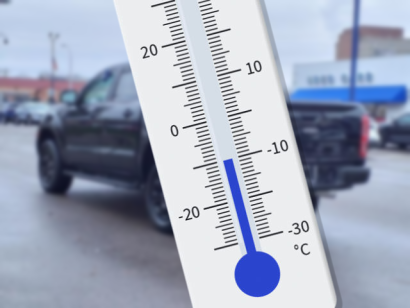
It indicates -10 °C
